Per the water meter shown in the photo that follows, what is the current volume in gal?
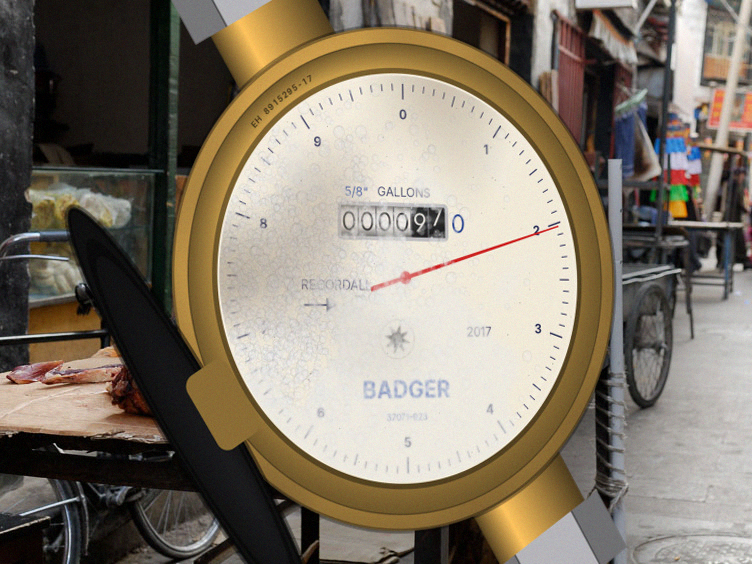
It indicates 972.0 gal
